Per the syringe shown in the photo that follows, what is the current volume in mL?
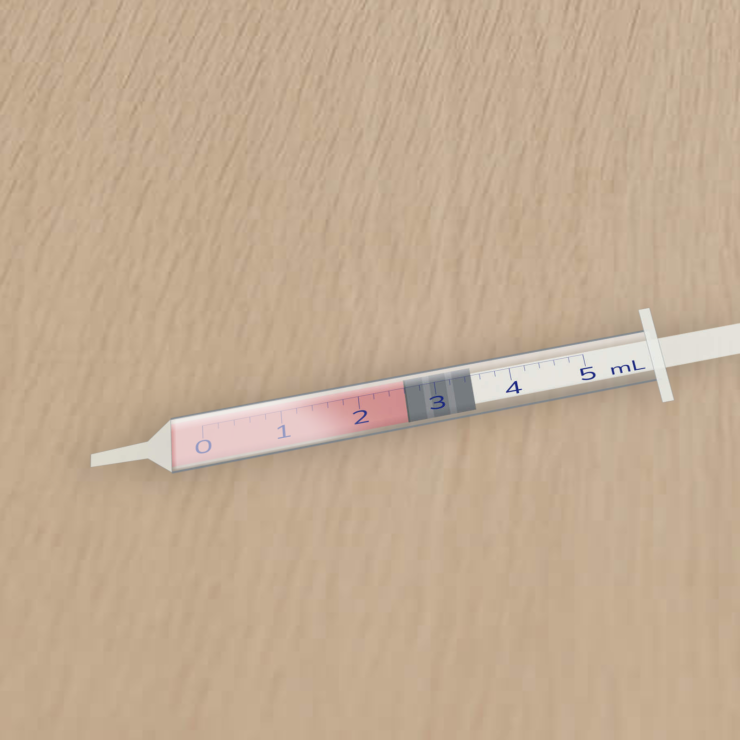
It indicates 2.6 mL
